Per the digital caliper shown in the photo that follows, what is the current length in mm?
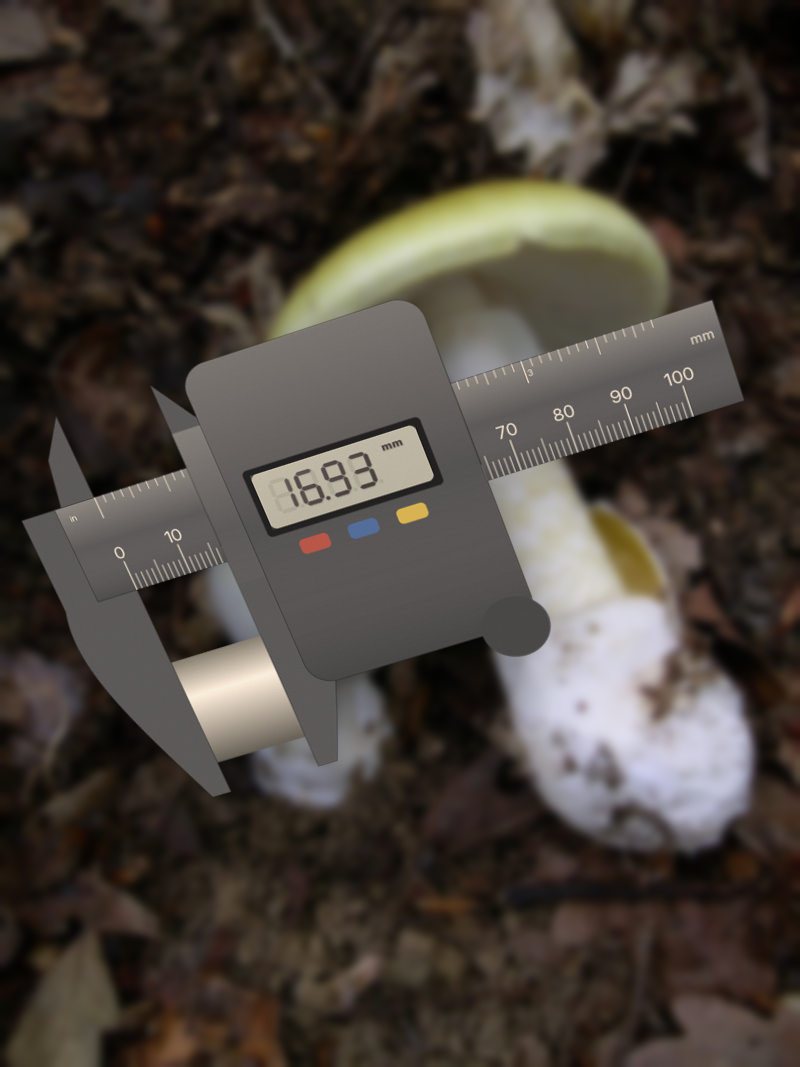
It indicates 16.93 mm
